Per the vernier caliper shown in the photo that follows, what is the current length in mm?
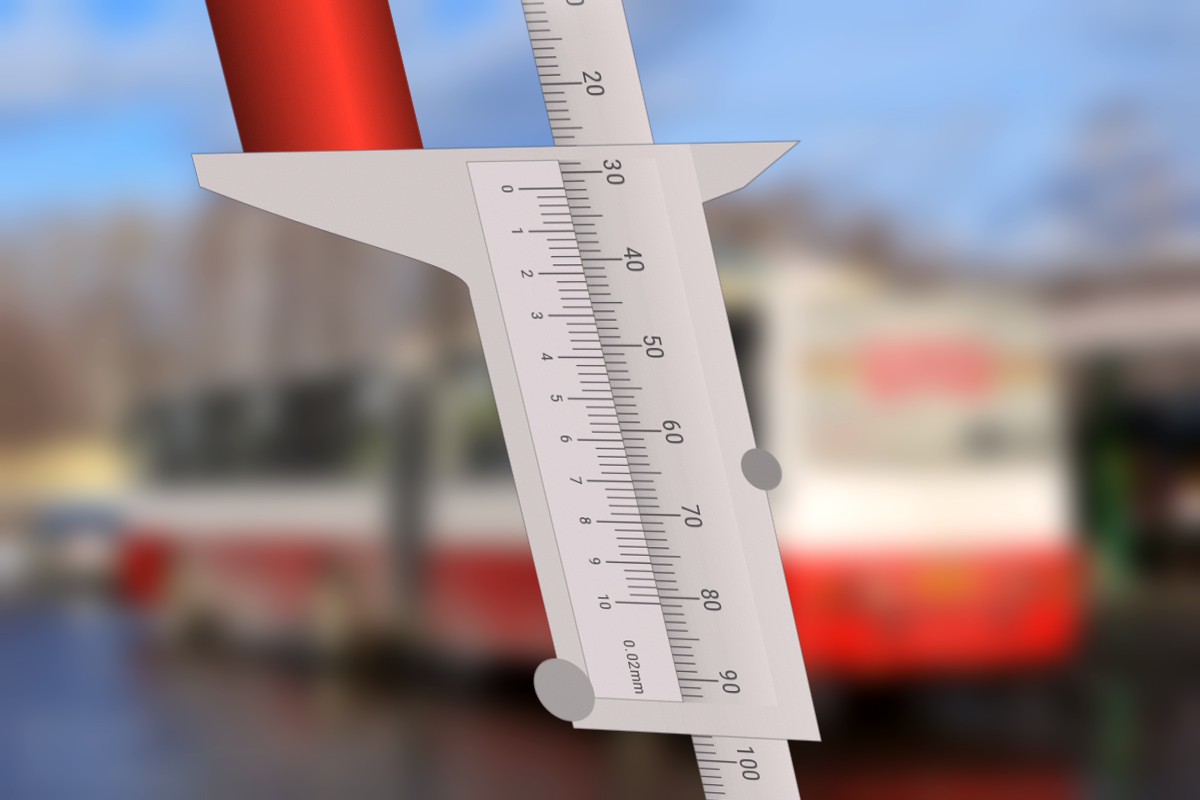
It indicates 31.8 mm
